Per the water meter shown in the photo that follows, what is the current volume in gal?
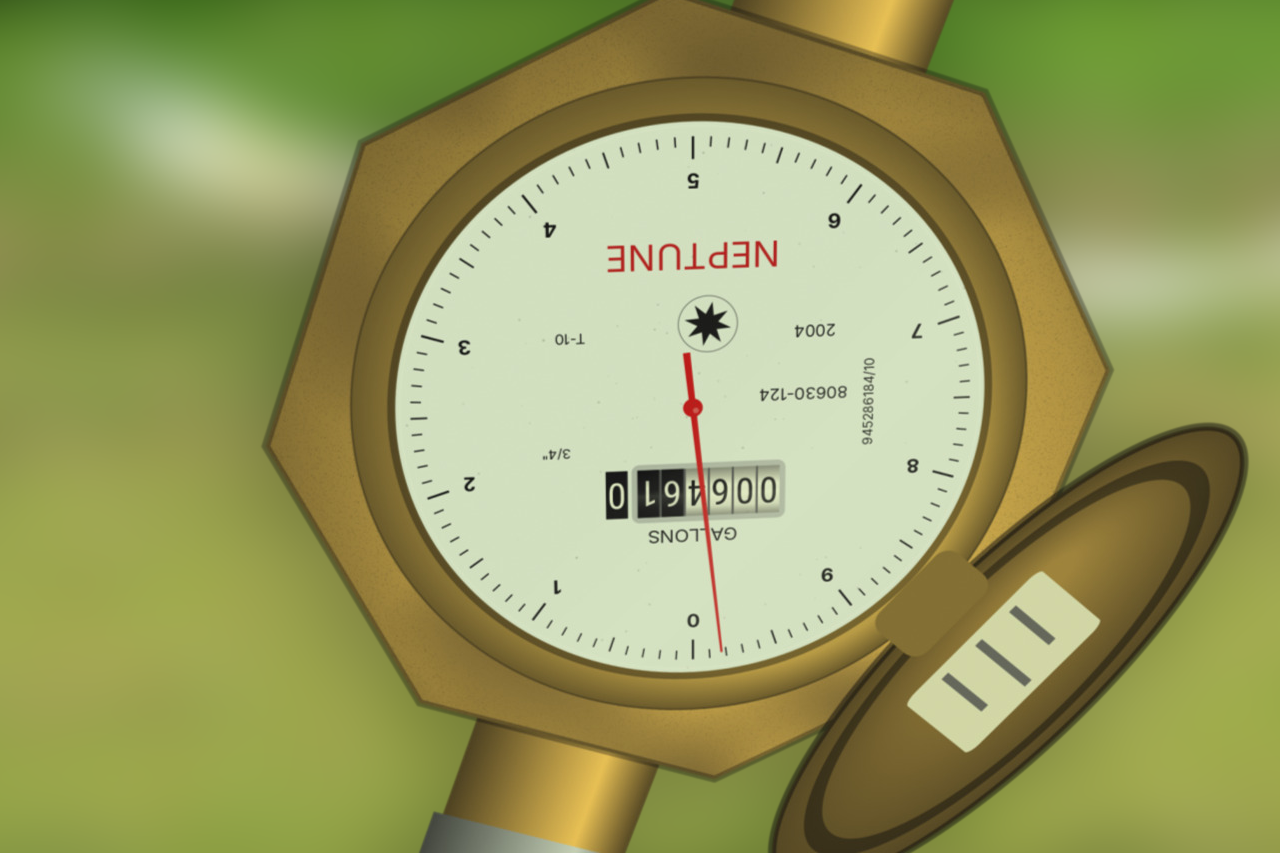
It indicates 64609.8 gal
